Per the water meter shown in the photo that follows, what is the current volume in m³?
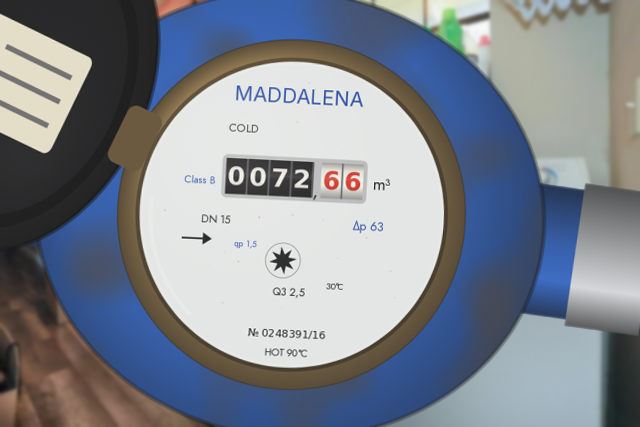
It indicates 72.66 m³
